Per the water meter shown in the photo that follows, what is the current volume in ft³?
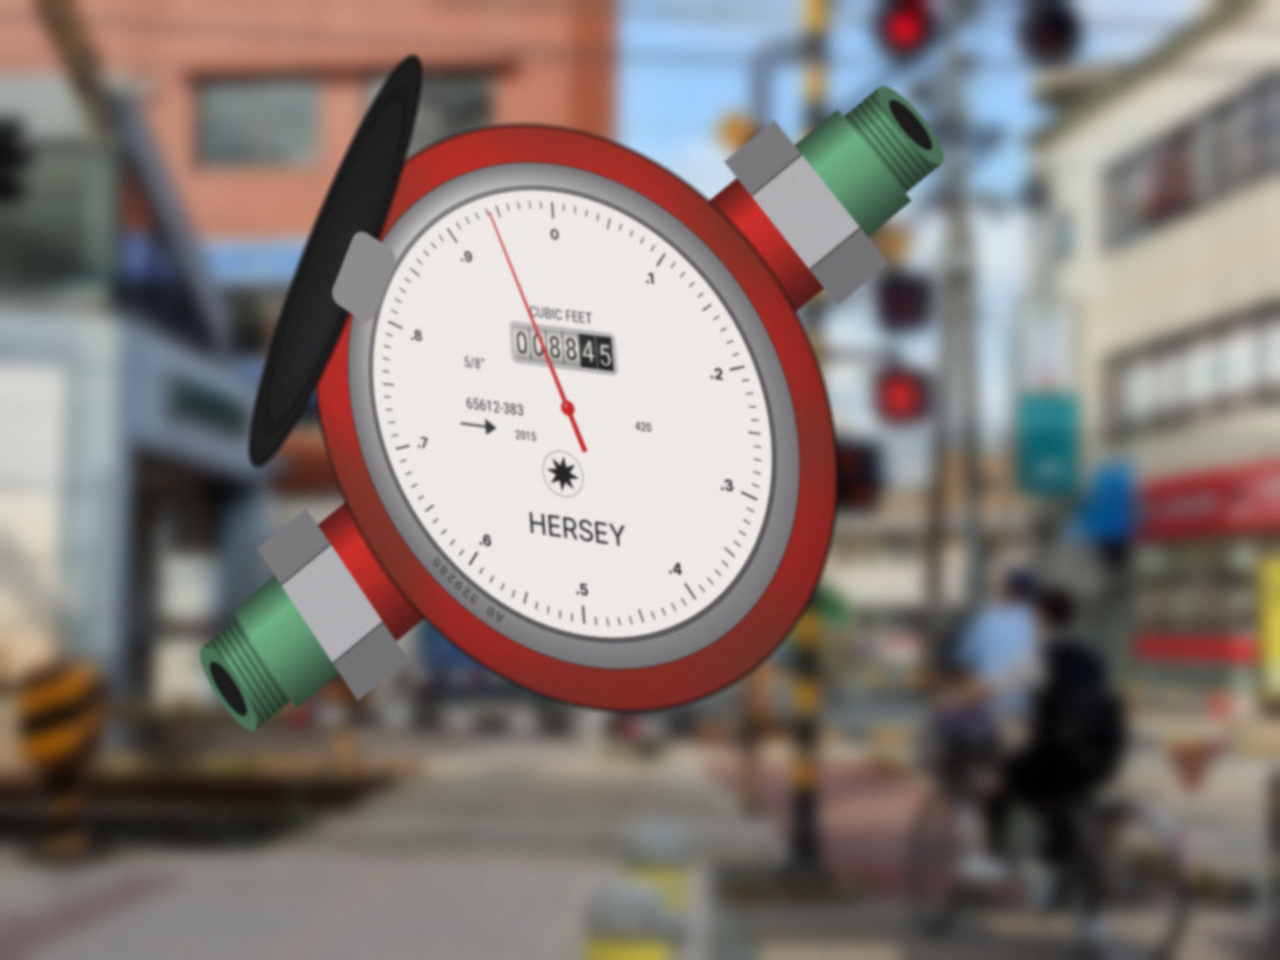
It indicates 8844.94 ft³
